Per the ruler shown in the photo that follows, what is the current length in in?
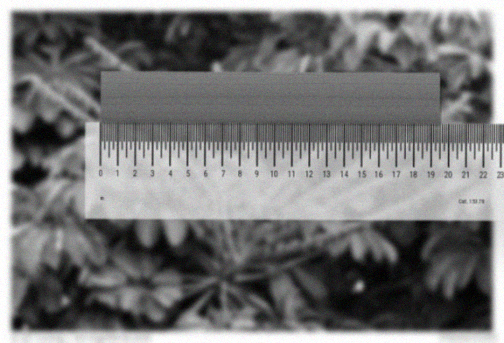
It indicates 19.5 in
